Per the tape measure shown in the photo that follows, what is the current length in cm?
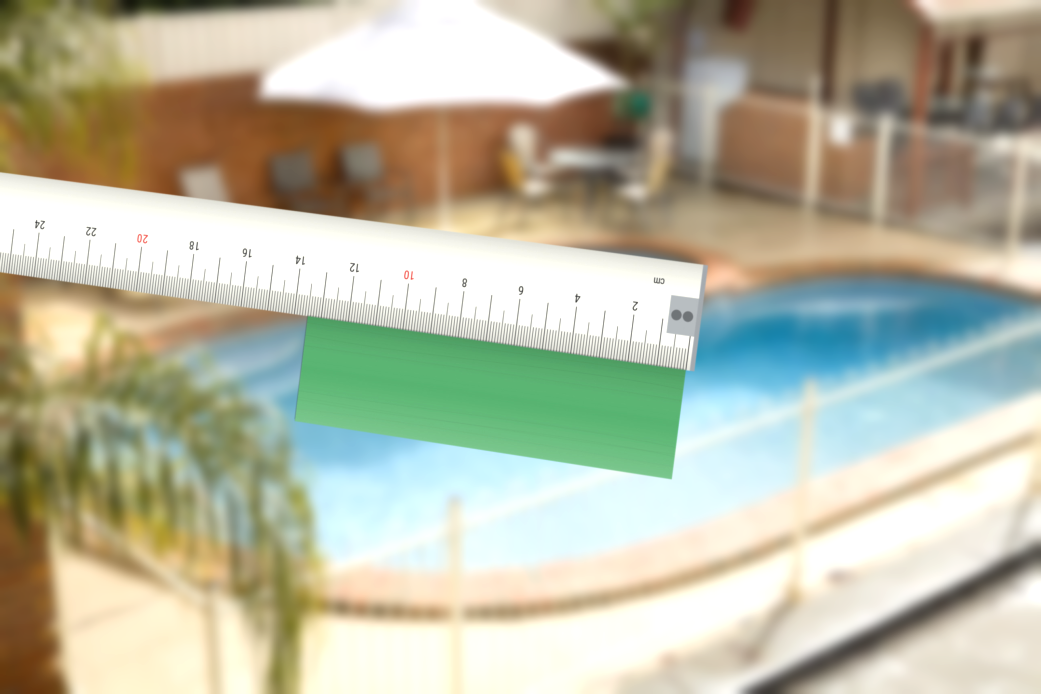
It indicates 13.5 cm
